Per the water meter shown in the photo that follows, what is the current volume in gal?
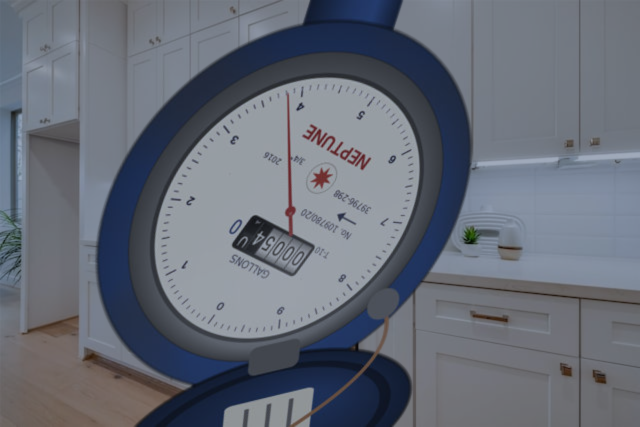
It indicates 5403.8 gal
